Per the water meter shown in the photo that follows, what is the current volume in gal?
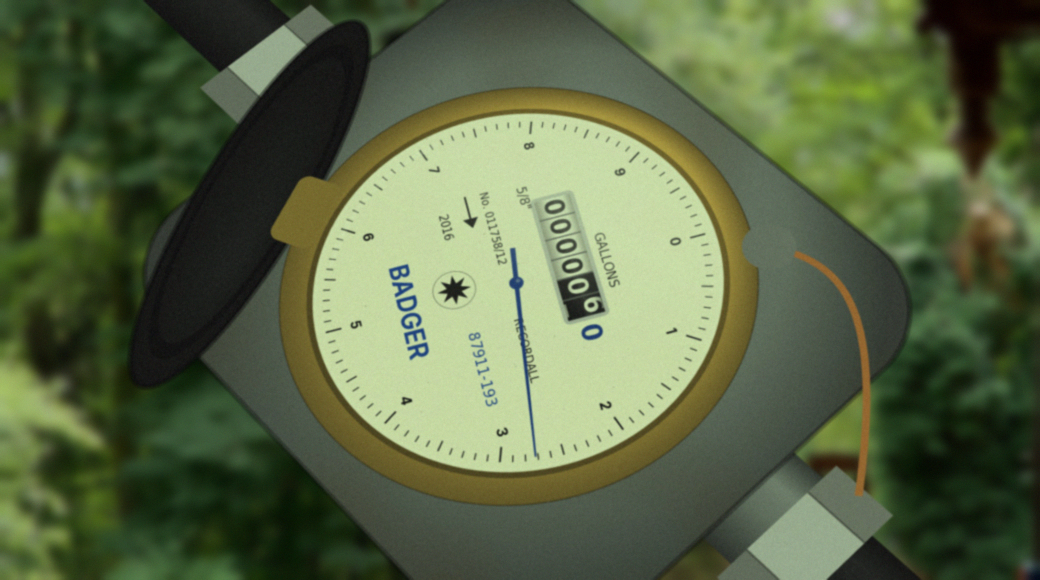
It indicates 62.7 gal
